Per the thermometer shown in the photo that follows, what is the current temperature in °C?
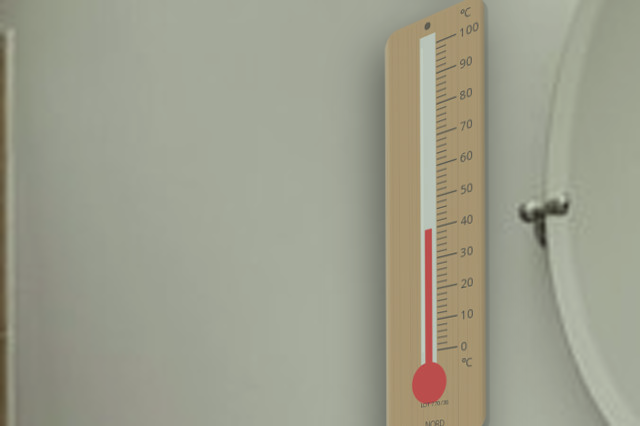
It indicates 40 °C
